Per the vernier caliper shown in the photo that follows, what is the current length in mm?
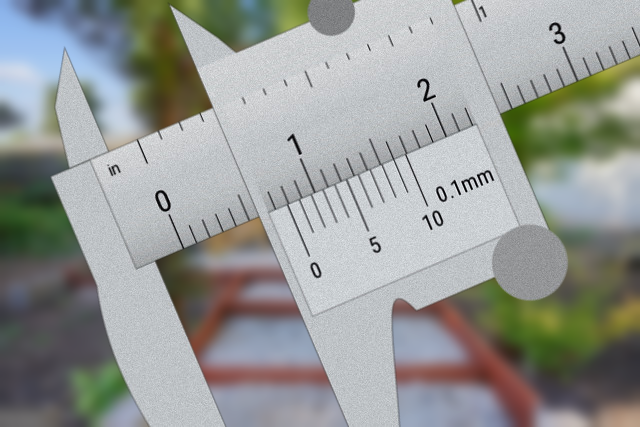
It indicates 7.9 mm
